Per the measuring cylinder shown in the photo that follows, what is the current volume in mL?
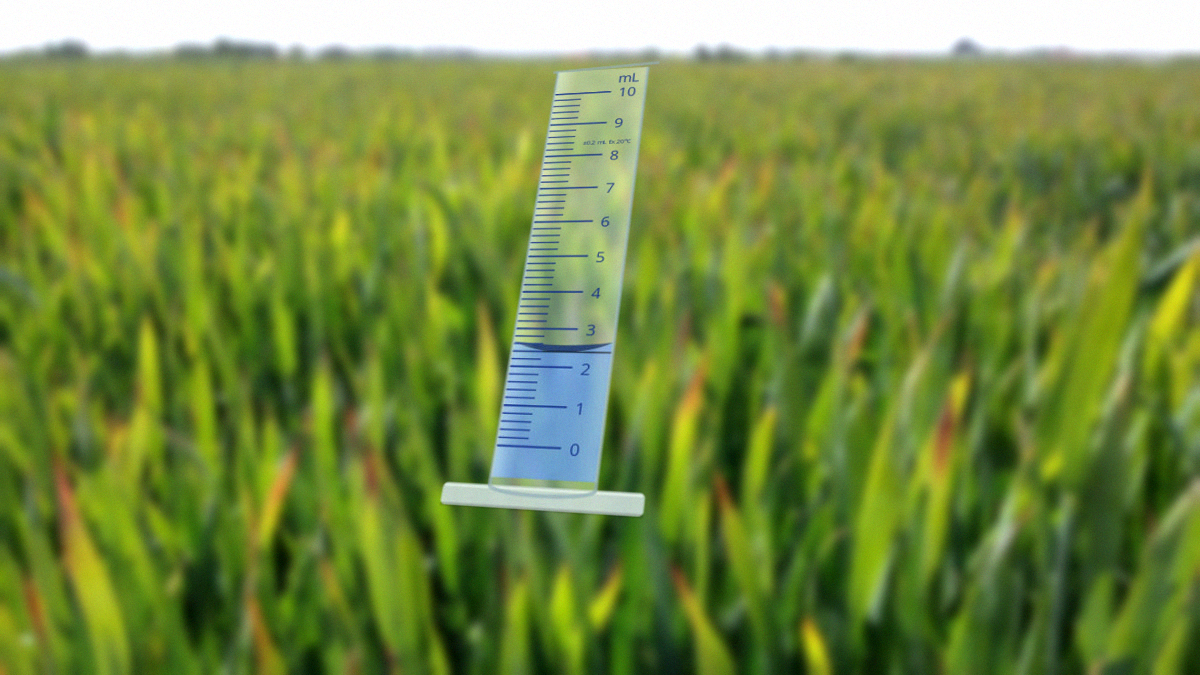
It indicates 2.4 mL
